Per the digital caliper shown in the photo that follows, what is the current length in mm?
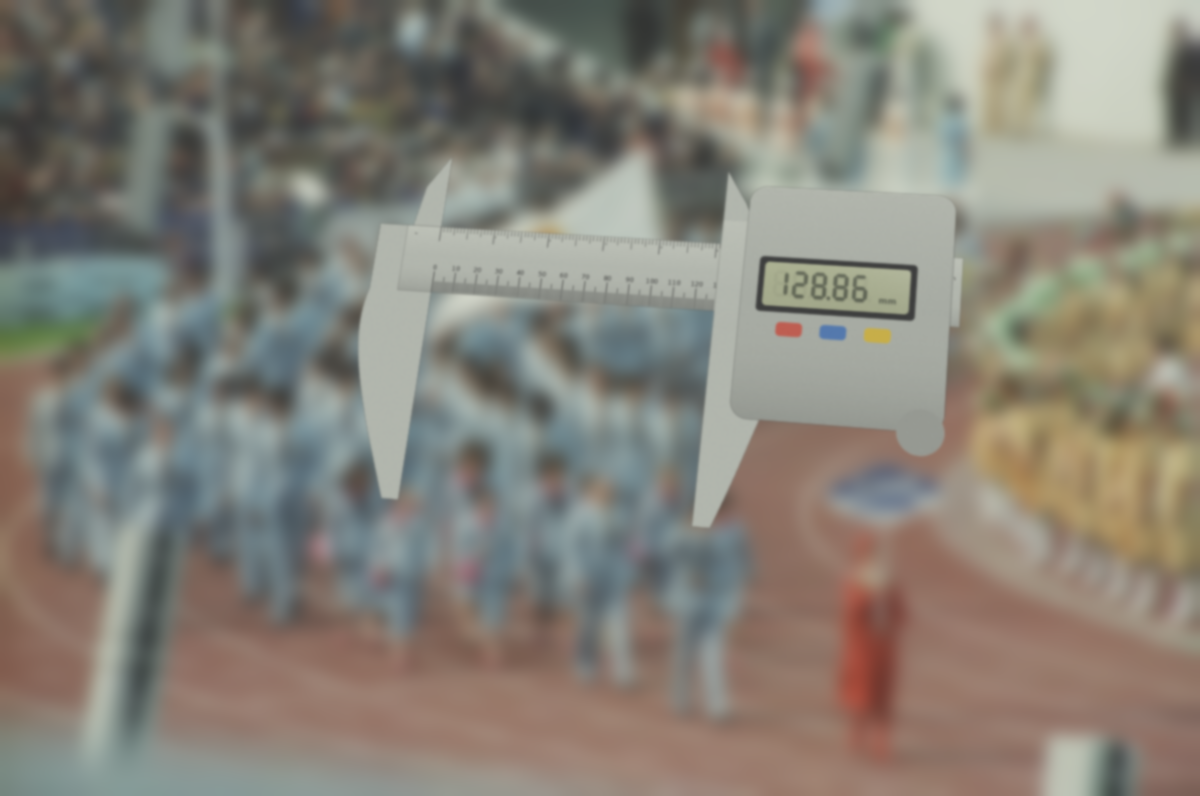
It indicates 128.86 mm
